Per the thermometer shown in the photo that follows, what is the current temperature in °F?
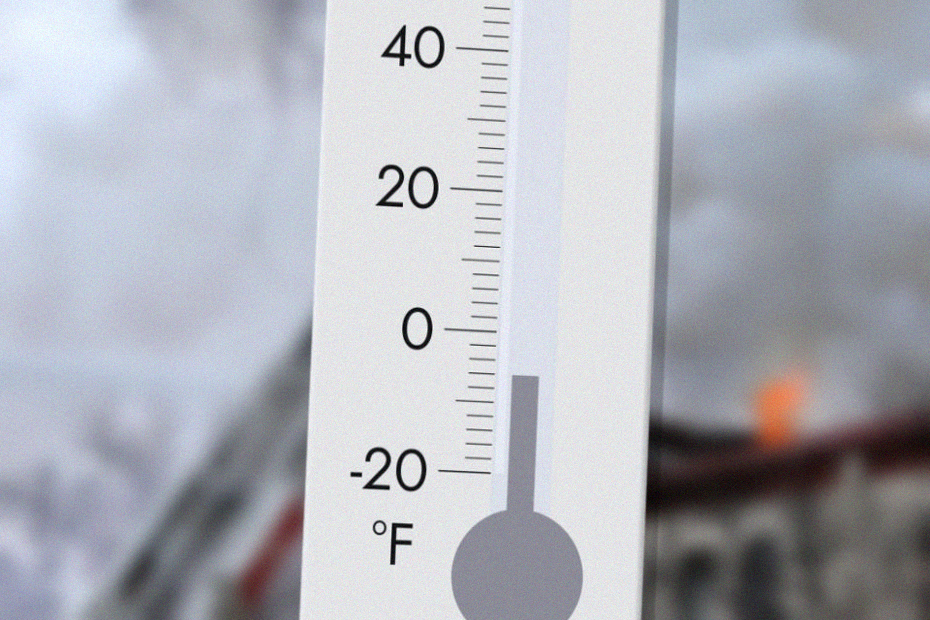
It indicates -6 °F
